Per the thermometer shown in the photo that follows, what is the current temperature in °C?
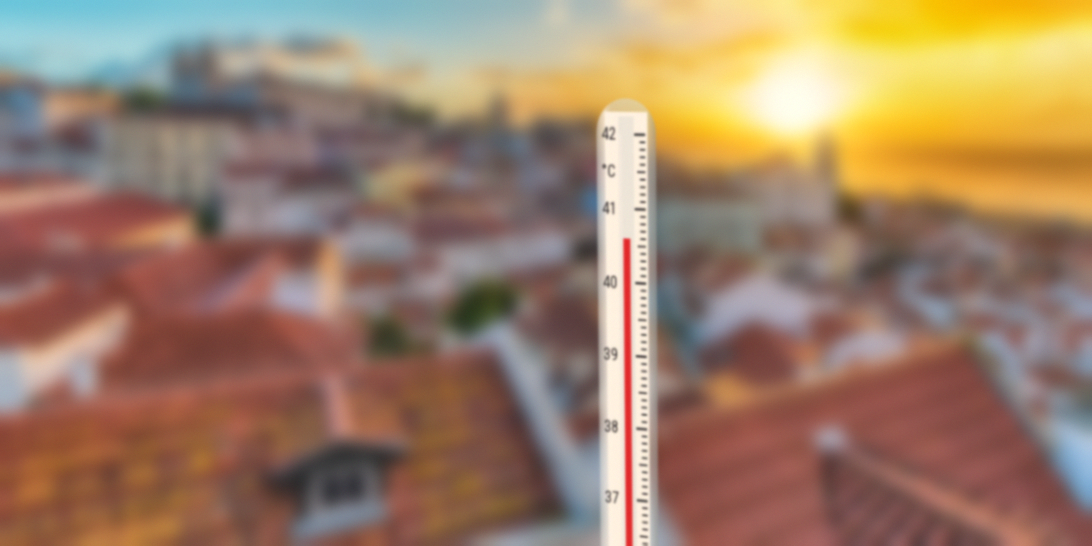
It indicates 40.6 °C
